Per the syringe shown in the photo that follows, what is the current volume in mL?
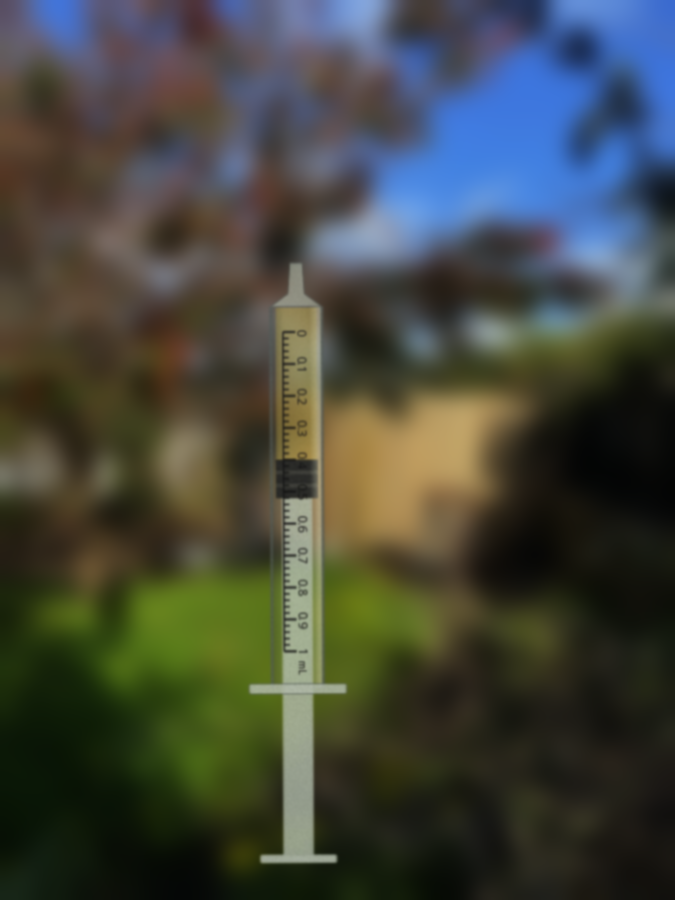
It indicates 0.4 mL
